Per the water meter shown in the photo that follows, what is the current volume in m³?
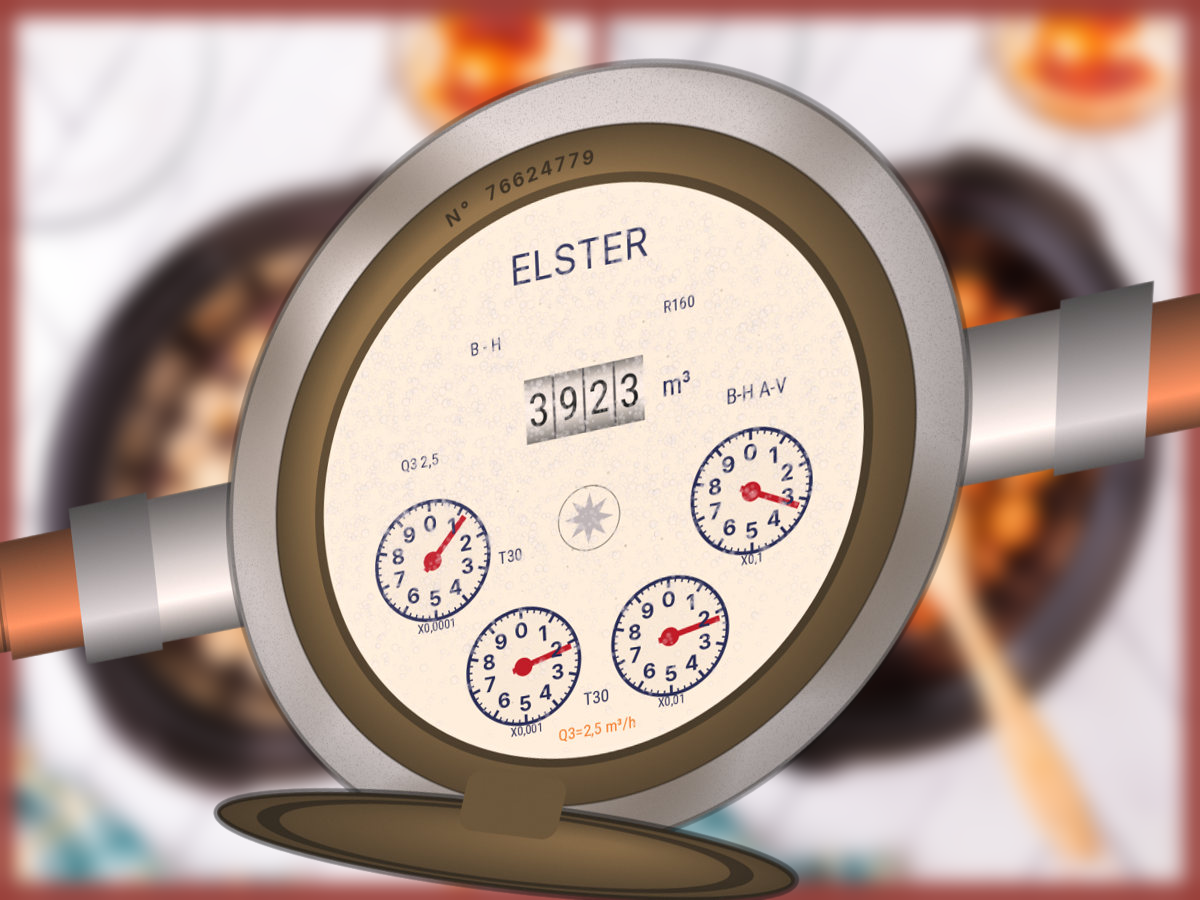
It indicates 3923.3221 m³
